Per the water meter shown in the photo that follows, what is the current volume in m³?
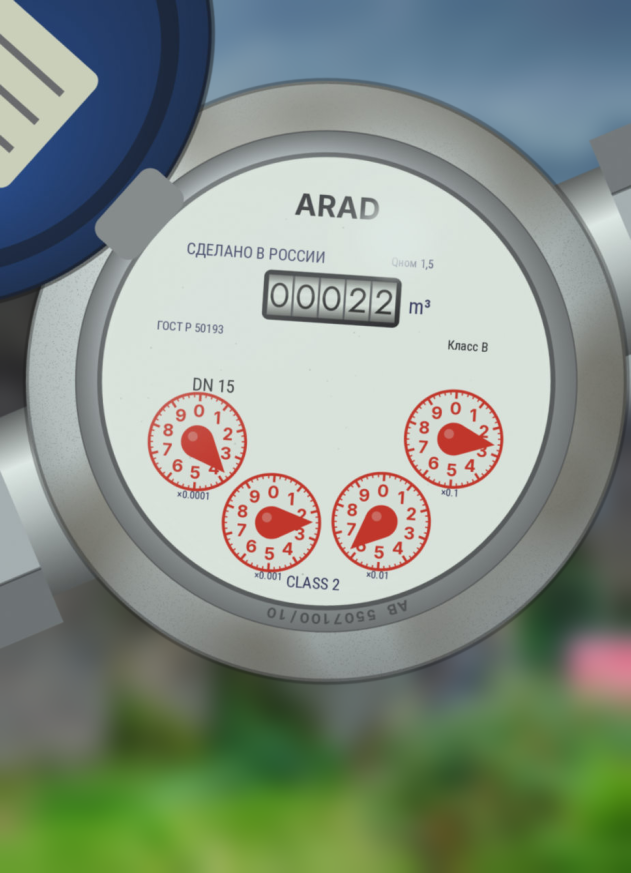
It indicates 22.2623 m³
